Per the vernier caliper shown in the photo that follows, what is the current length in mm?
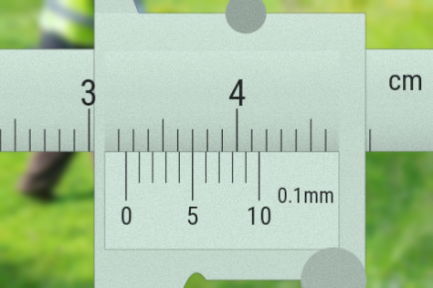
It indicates 32.5 mm
